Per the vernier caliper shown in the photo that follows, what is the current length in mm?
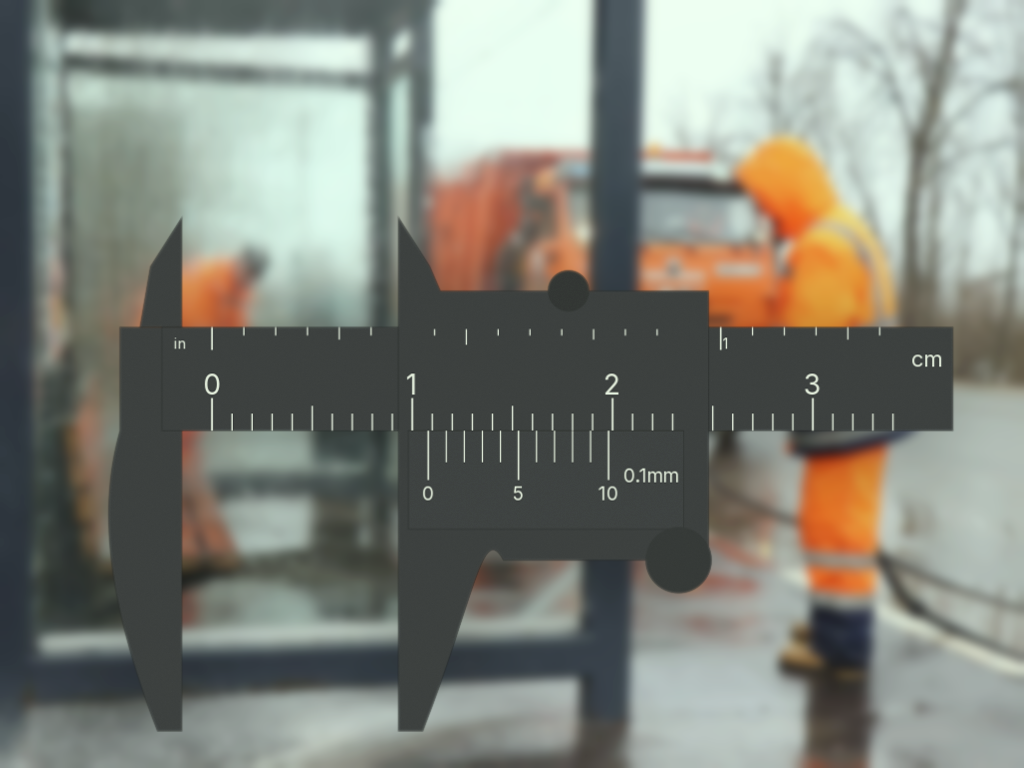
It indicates 10.8 mm
